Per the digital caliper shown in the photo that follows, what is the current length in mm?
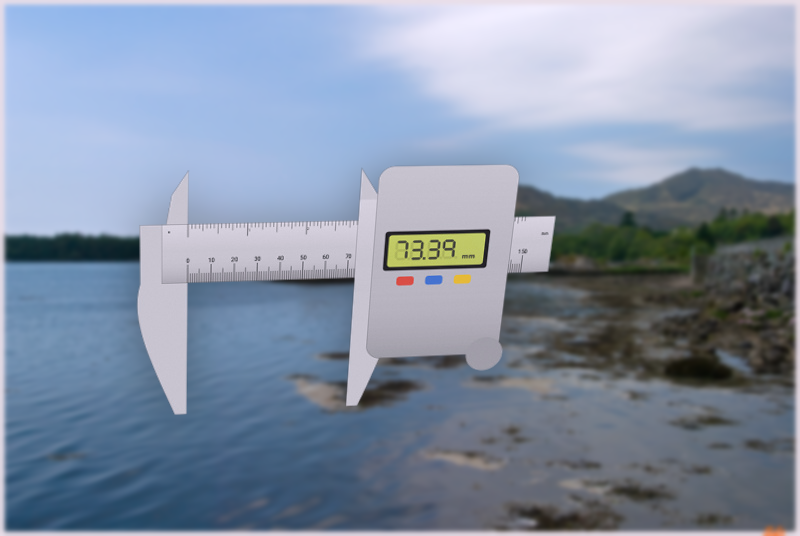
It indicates 73.39 mm
